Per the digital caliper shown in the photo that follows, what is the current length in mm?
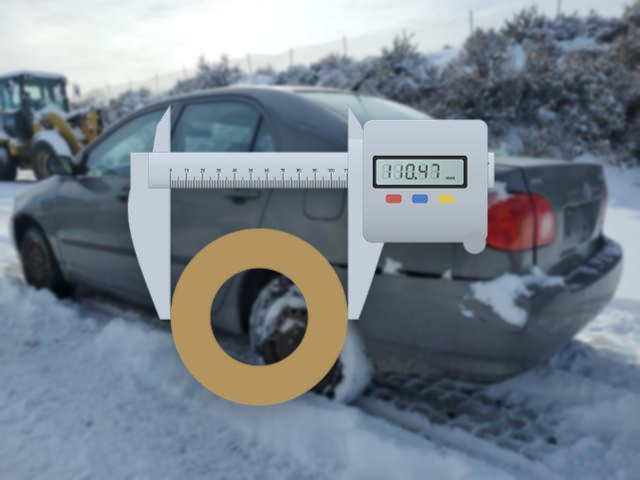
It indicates 110.47 mm
